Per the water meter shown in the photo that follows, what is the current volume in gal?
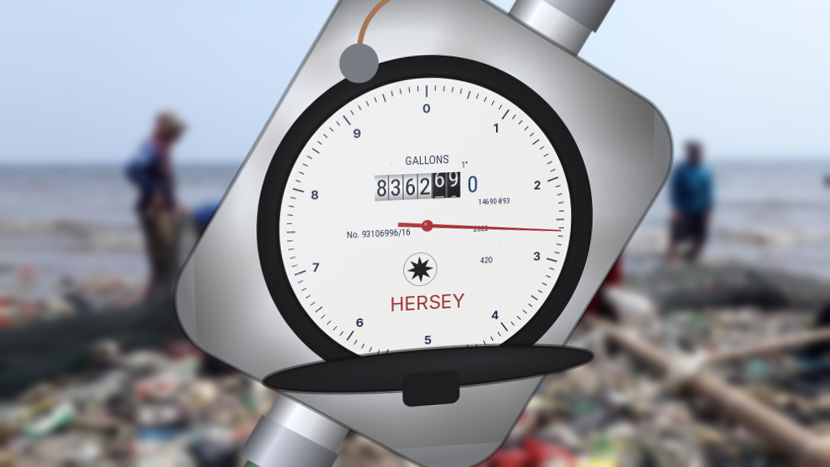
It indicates 8362692.6 gal
